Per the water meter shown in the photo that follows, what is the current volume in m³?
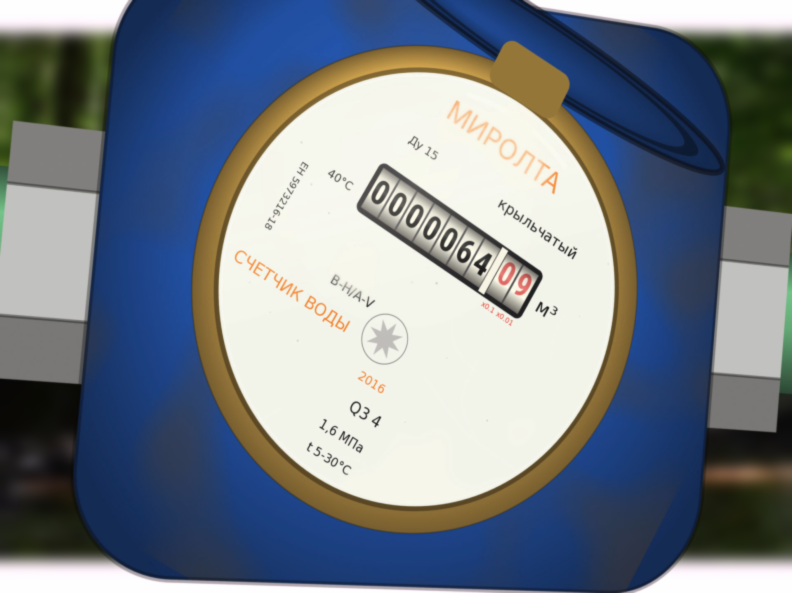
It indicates 64.09 m³
